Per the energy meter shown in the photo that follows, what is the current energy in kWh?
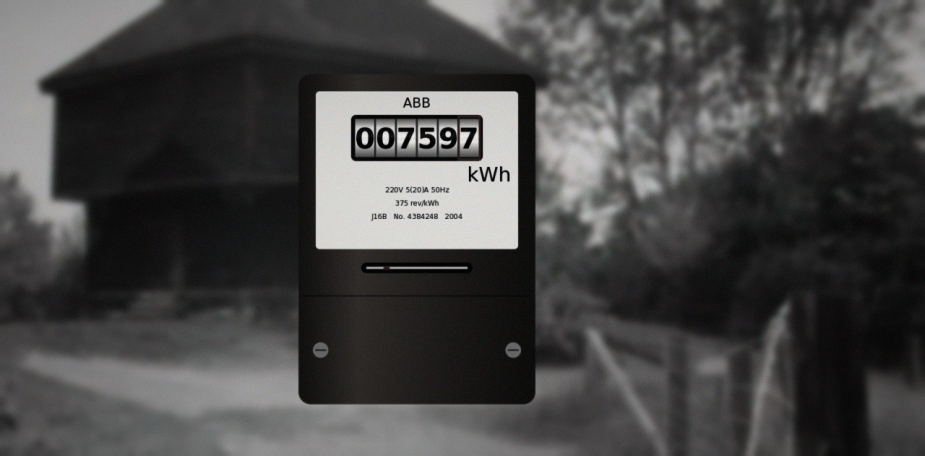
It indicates 759.7 kWh
